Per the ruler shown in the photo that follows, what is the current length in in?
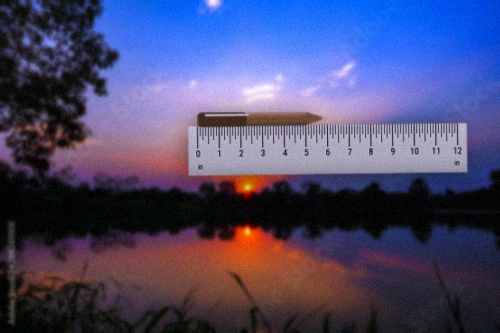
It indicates 6 in
